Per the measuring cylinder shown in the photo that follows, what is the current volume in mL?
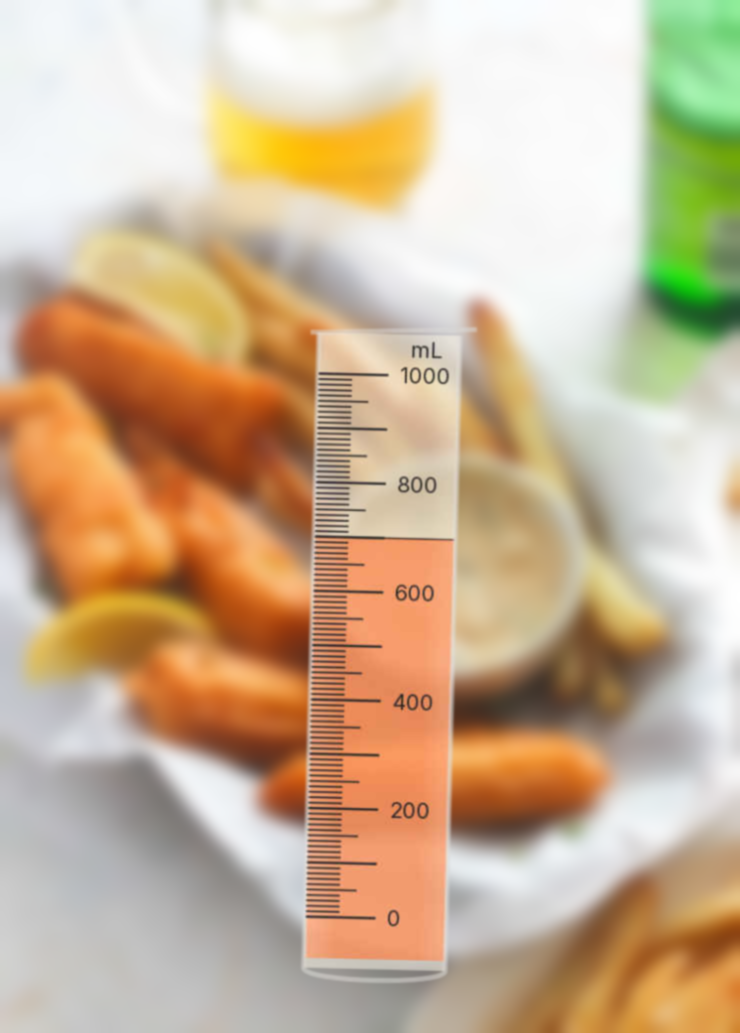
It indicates 700 mL
